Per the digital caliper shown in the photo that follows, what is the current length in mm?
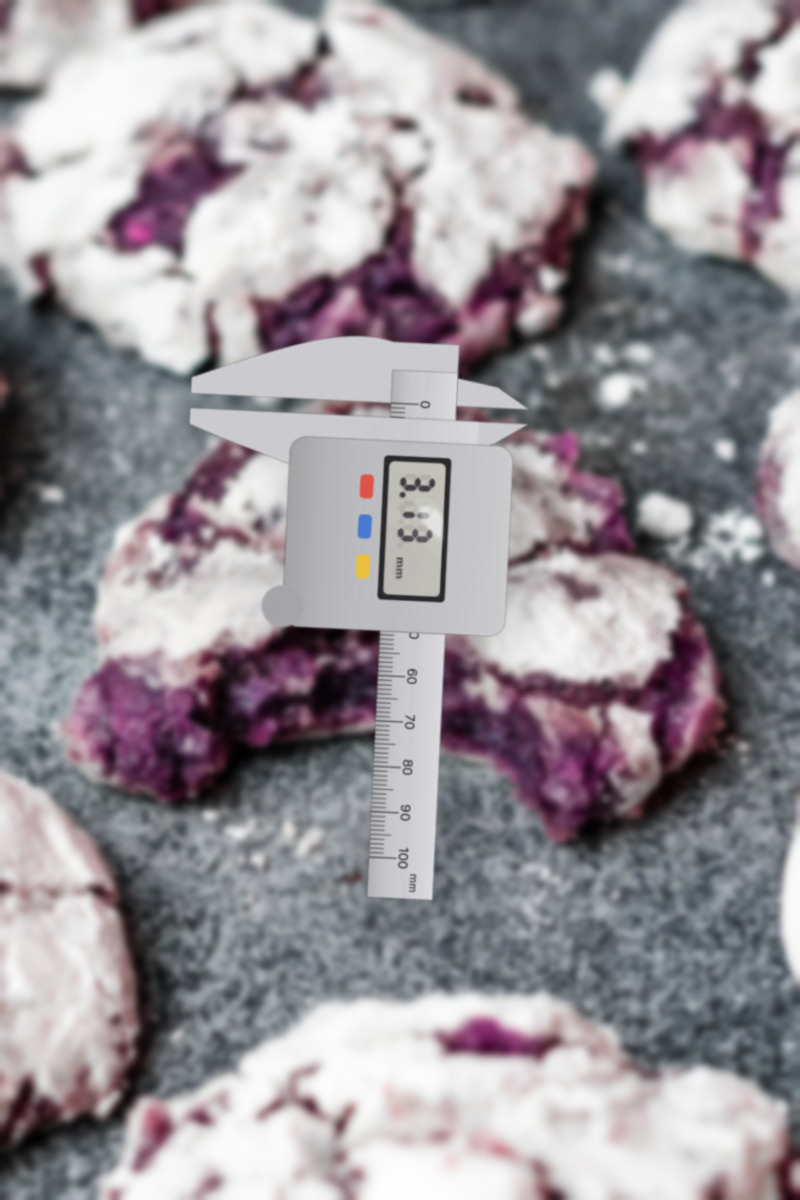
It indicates 3.13 mm
